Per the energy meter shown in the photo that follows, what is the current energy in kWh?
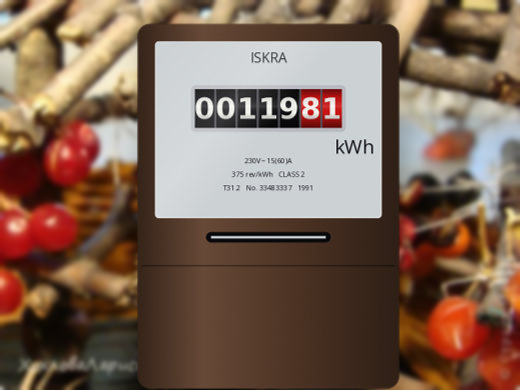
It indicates 119.81 kWh
